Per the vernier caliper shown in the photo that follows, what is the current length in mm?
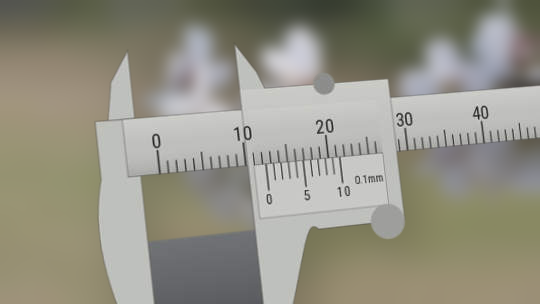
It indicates 12.4 mm
